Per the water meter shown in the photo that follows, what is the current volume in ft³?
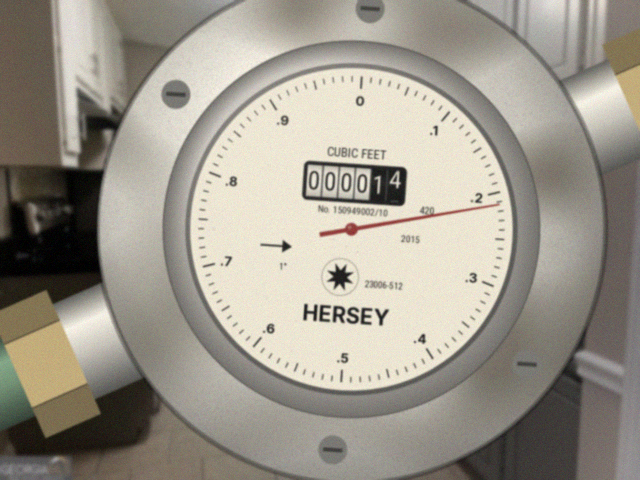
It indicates 14.21 ft³
